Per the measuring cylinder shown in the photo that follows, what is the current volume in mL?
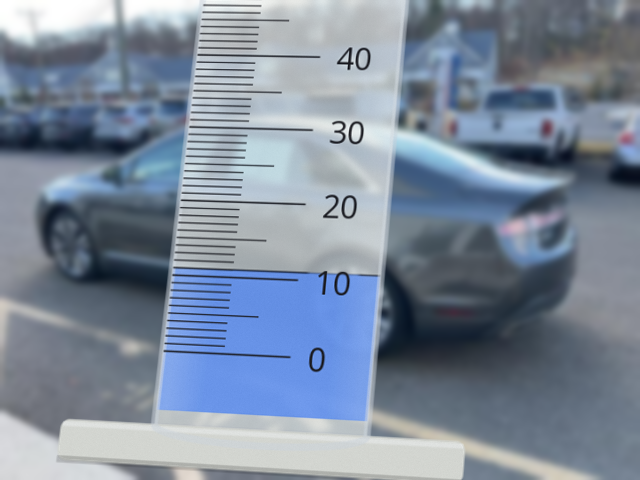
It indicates 11 mL
